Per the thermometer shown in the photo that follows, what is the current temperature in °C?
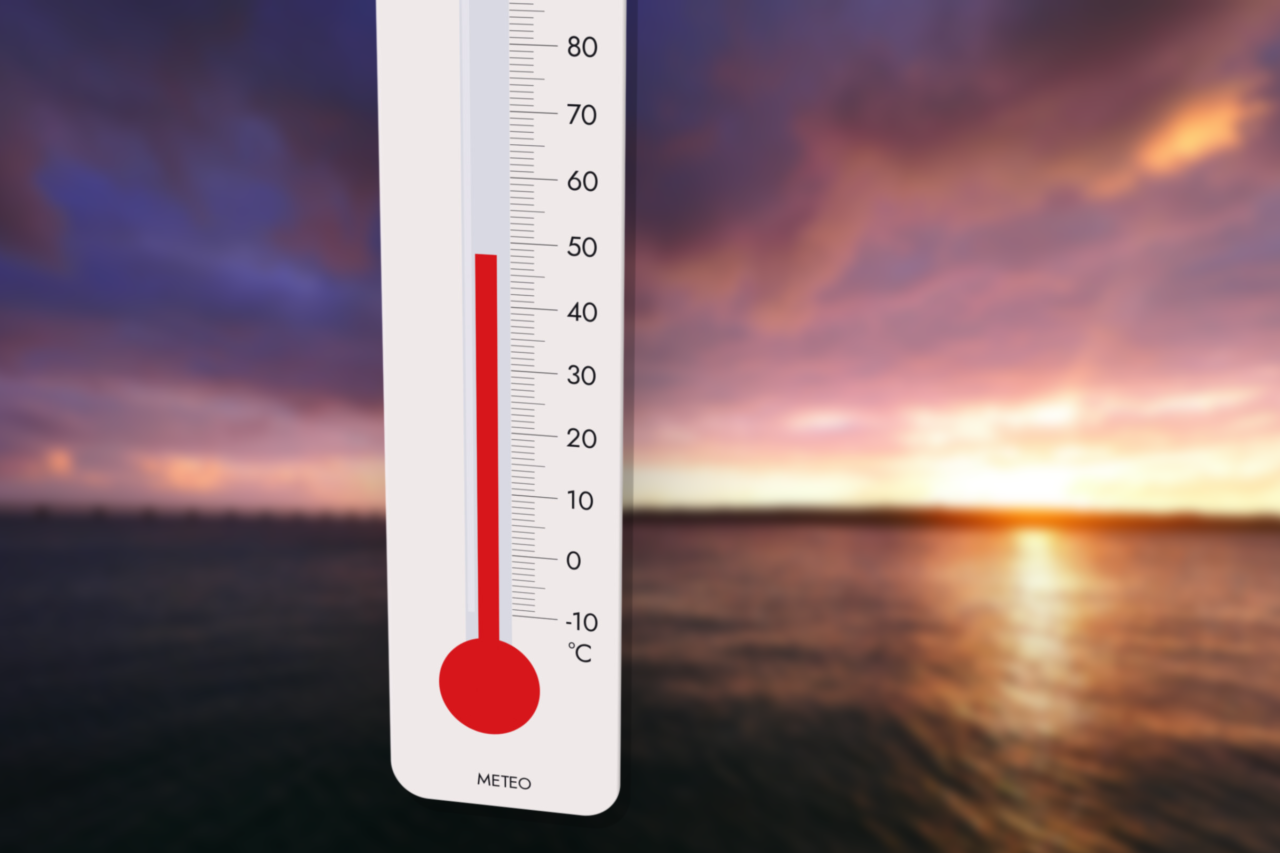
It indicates 48 °C
